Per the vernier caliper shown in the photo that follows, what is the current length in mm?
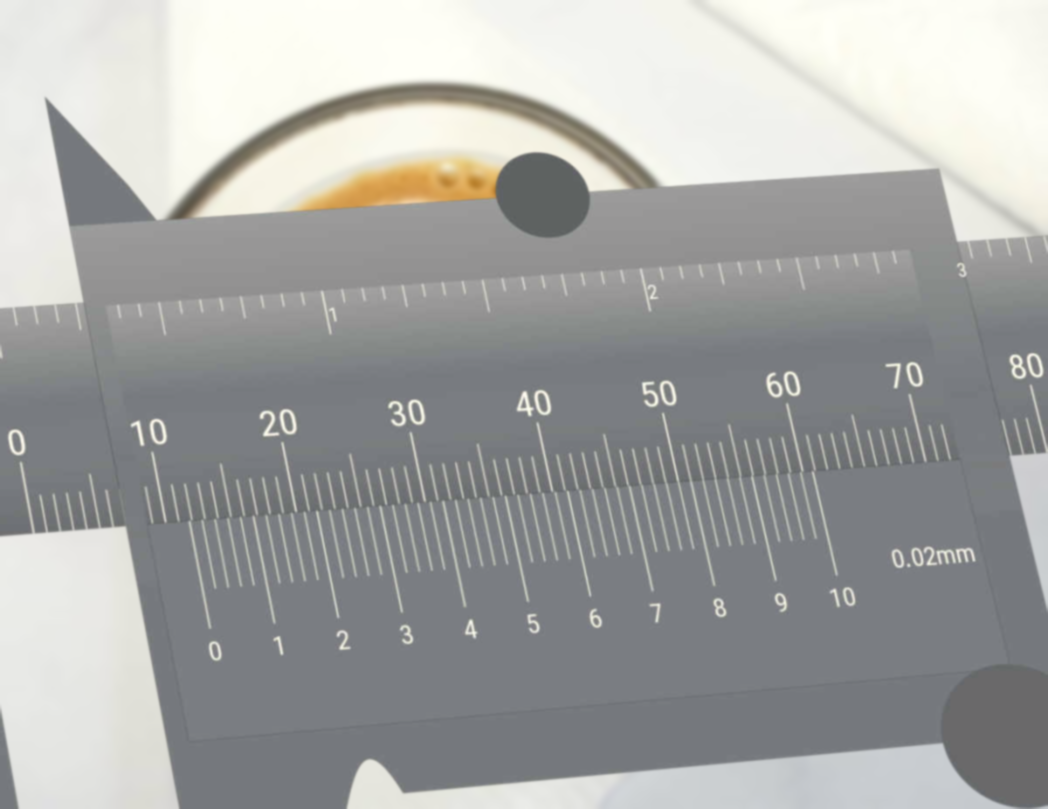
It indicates 11.8 mm
